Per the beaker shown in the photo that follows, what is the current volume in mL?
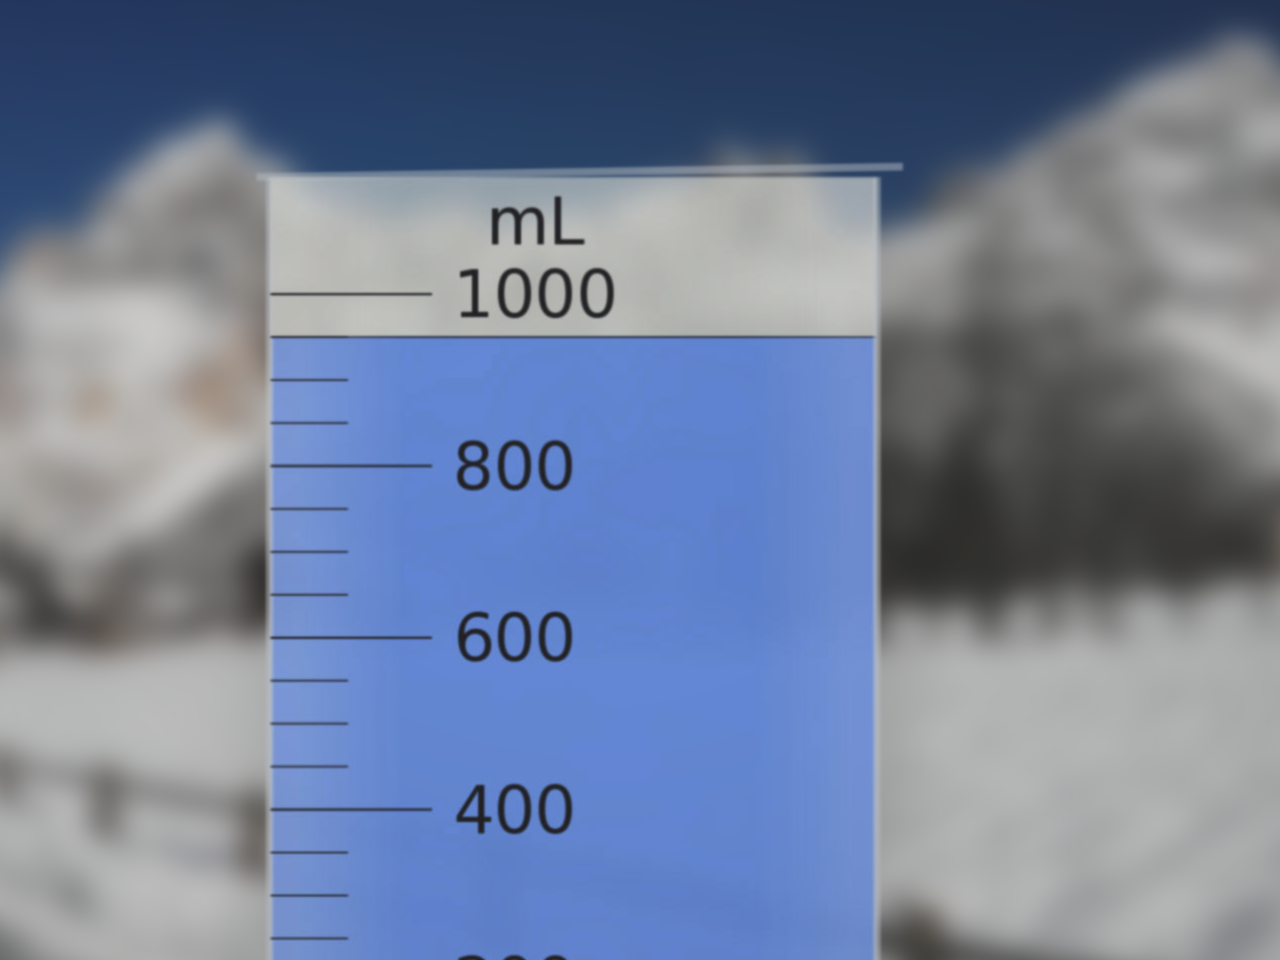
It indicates 950 mL
